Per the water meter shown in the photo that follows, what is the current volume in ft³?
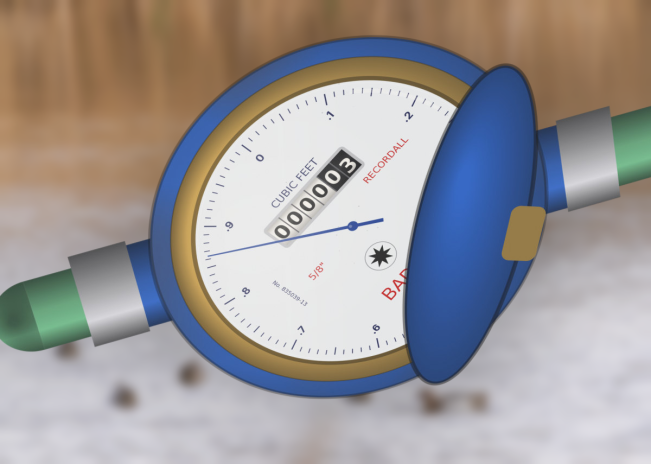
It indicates 2.86 ft³
